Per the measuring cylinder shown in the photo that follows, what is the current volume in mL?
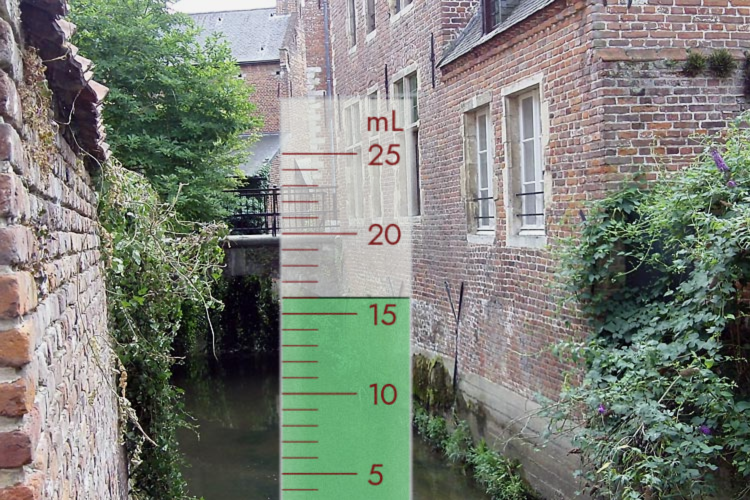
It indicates 16 mL
